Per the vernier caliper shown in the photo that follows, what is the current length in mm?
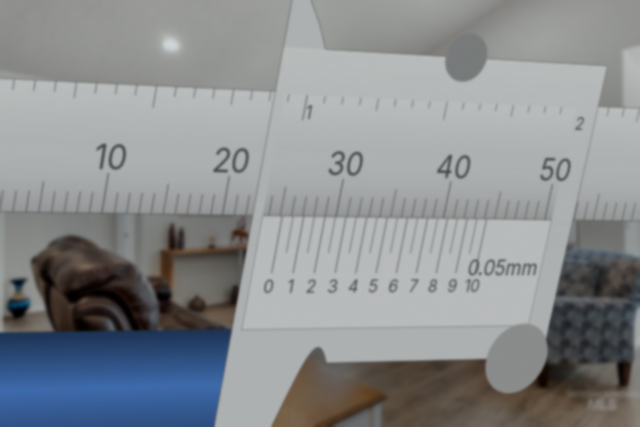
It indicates 25.2 mm
